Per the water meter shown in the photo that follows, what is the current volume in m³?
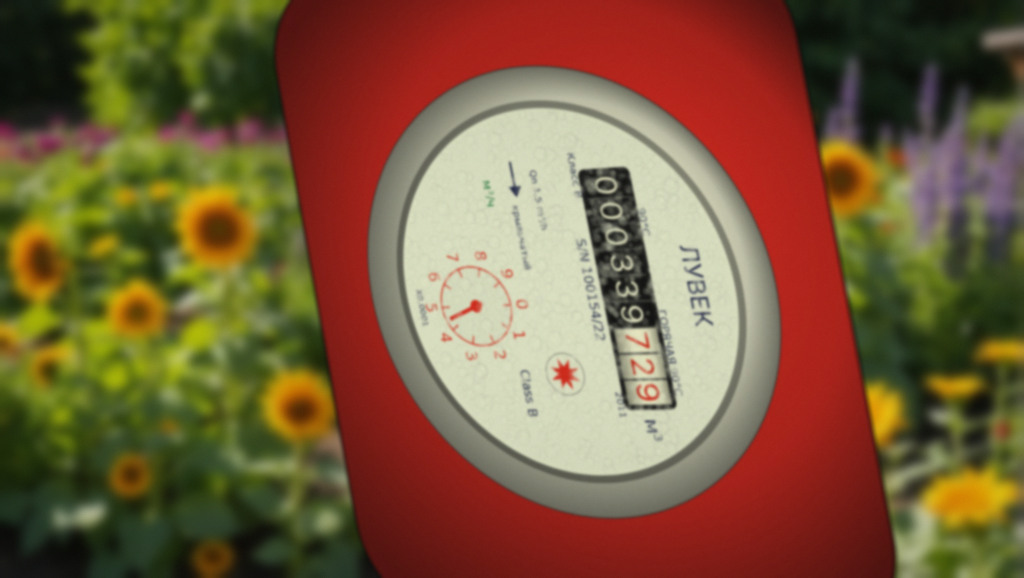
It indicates 339.7294 m³
